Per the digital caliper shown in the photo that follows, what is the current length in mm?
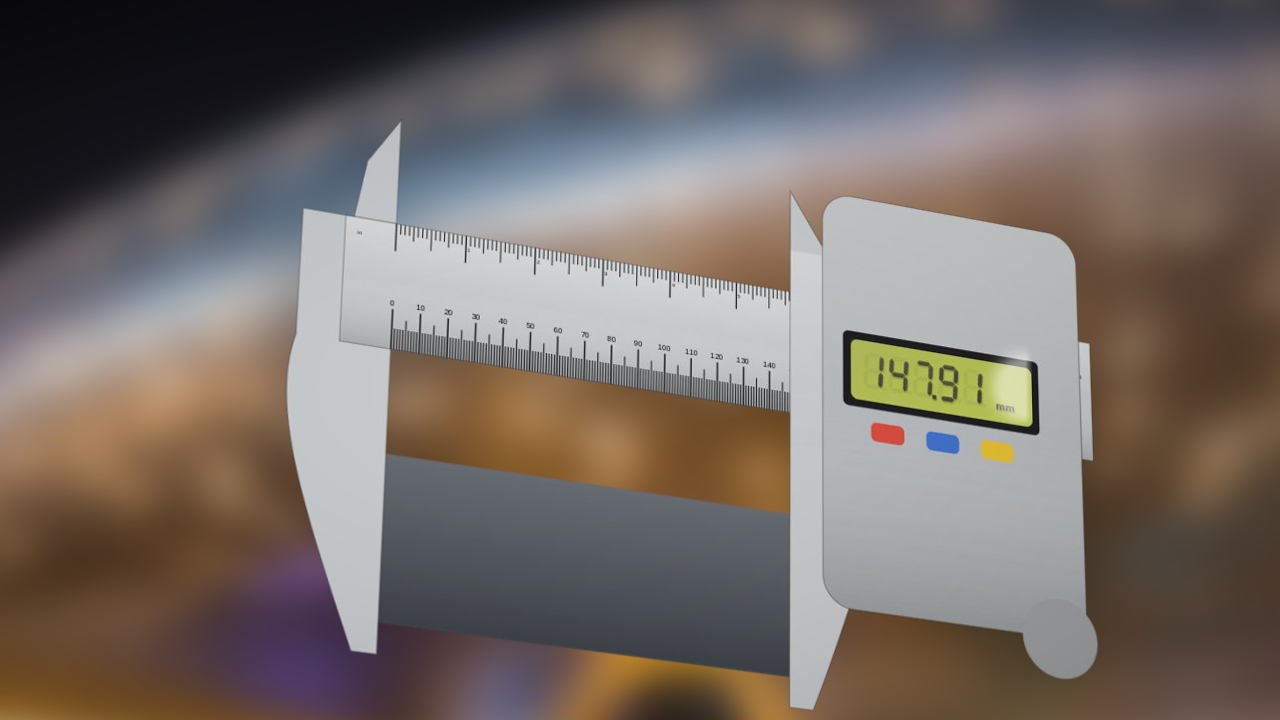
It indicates 147.91 mm
